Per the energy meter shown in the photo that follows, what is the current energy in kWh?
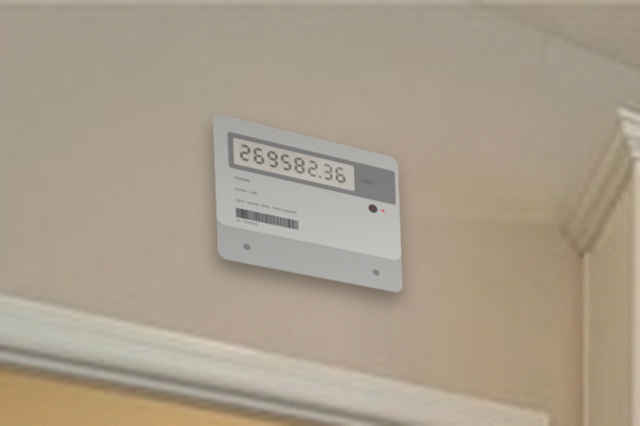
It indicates 269582.36 kWh
